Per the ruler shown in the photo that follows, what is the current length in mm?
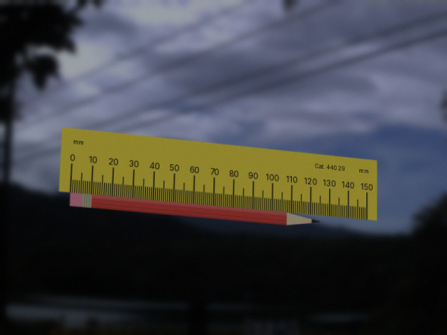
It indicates 125 mm
